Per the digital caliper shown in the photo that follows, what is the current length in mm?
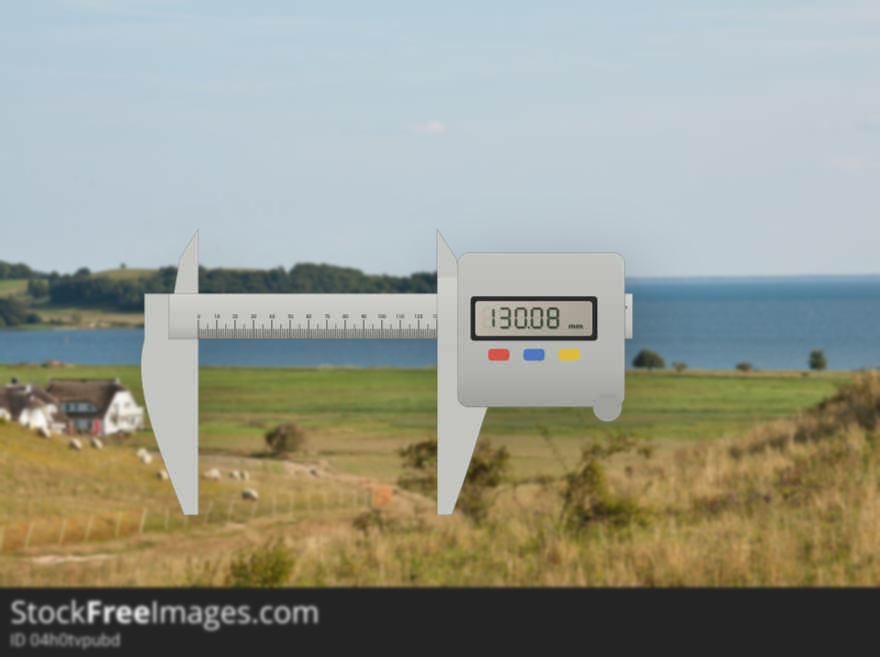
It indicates 130.08 mm
